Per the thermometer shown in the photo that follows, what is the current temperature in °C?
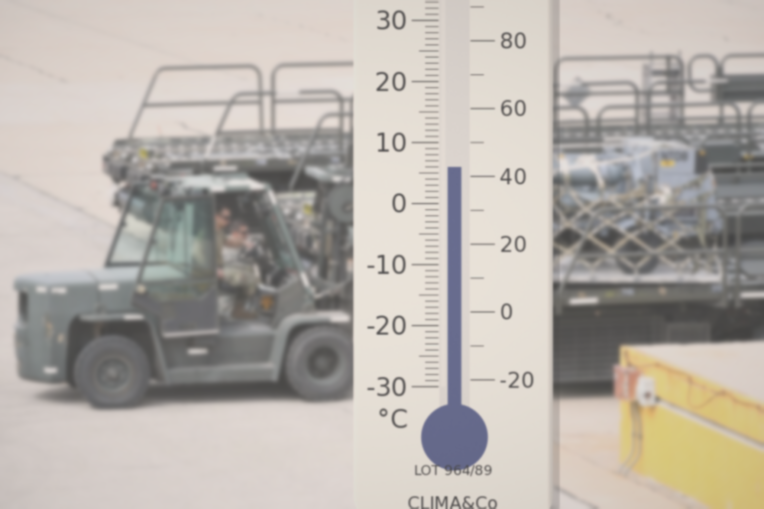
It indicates 6 °C
